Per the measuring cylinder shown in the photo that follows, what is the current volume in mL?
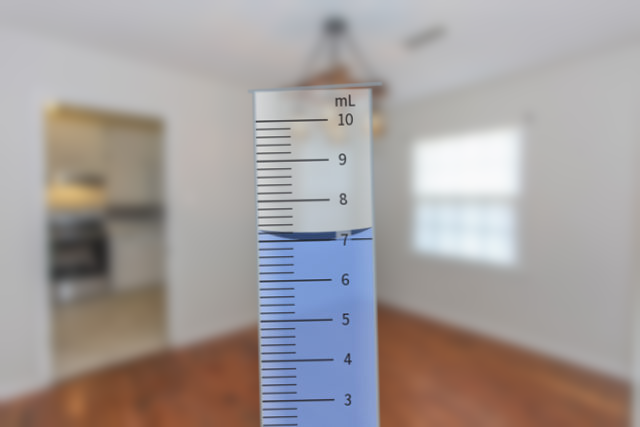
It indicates 7 mL
